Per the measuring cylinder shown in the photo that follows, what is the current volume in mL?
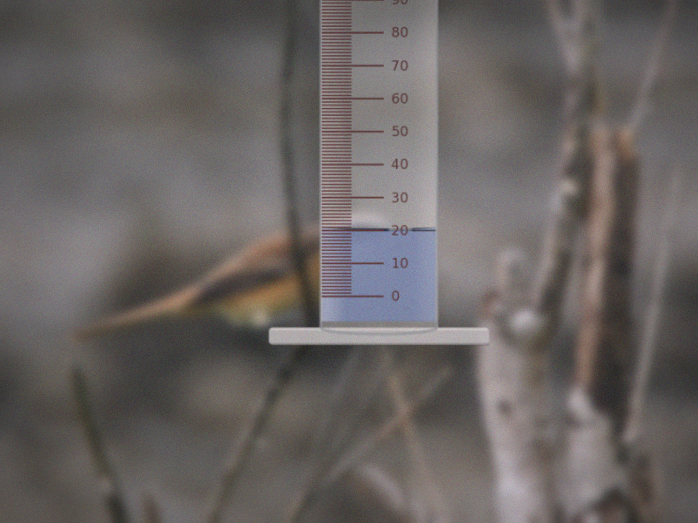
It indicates 20 mL
